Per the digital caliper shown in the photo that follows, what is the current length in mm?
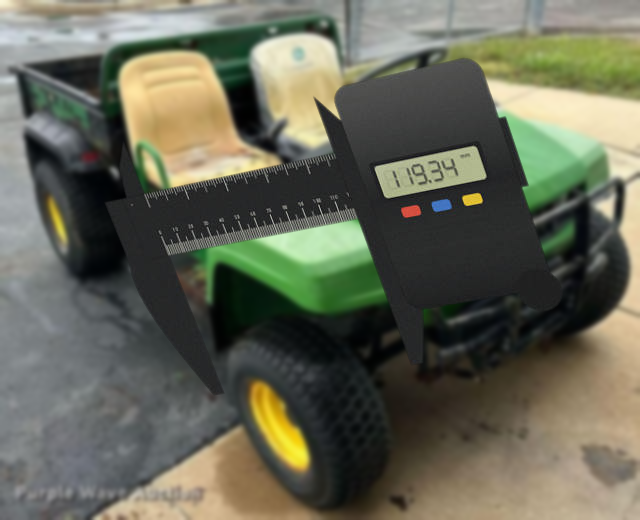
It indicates 119.34 mm
